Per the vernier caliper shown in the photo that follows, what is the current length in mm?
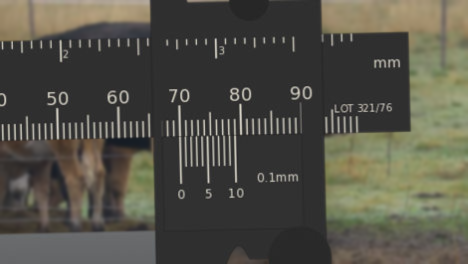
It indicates 70.0 mm
